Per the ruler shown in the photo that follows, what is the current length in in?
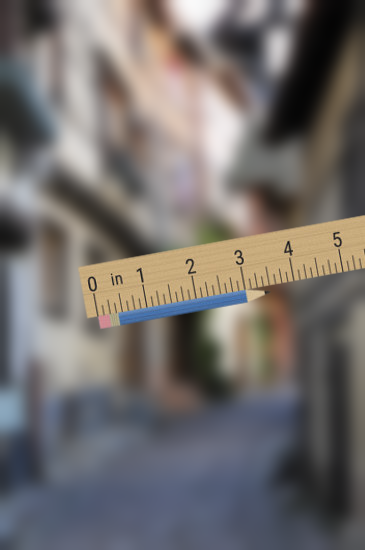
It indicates 3.5 in
